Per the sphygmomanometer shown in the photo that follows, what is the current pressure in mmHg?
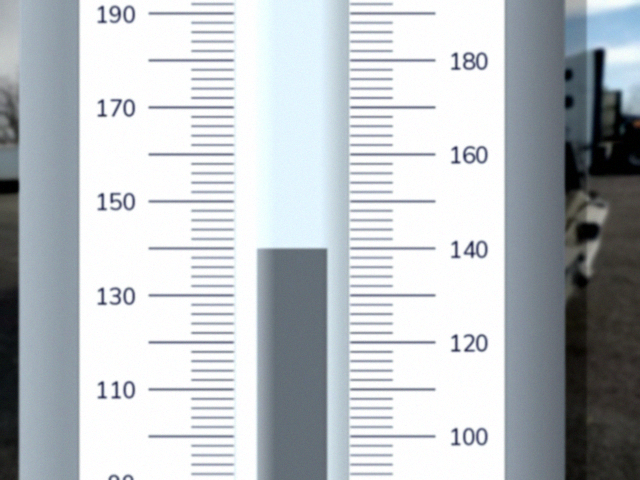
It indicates 140 mmHg
